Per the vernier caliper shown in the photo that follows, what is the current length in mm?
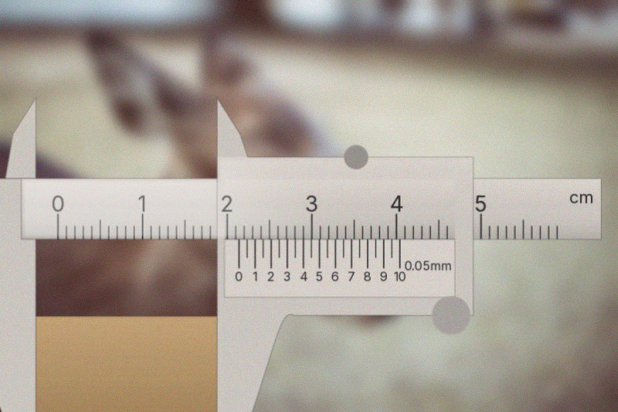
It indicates 21.4 mm
